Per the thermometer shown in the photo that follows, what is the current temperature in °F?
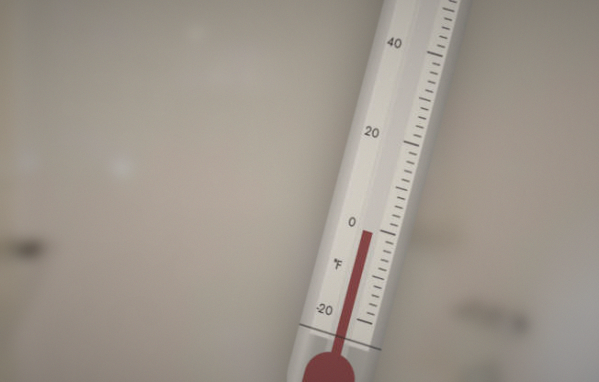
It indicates -1 °F
